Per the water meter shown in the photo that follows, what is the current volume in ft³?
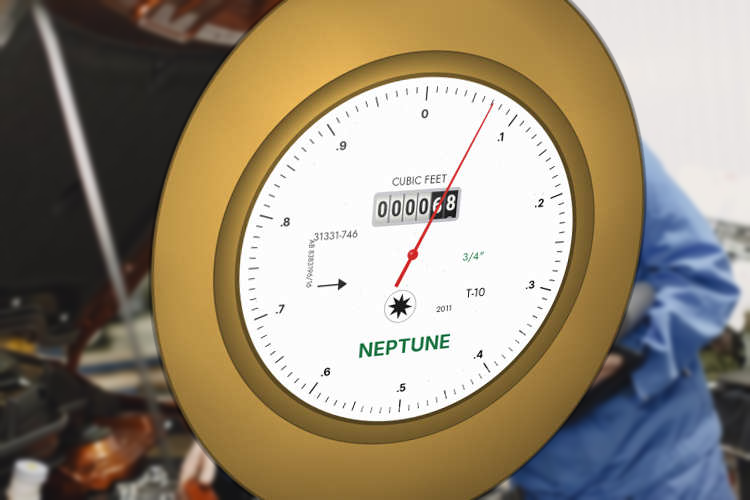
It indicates 68.07 ft³
